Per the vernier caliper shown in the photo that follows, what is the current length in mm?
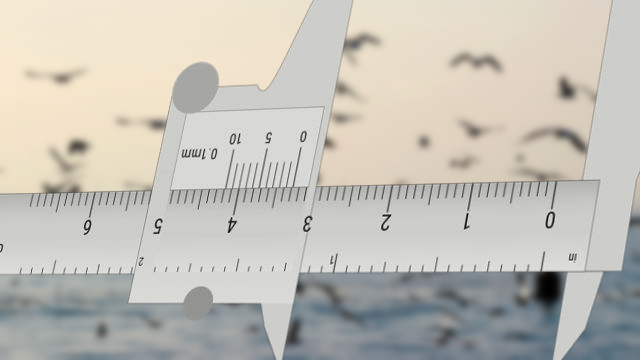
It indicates 32.8 mm
